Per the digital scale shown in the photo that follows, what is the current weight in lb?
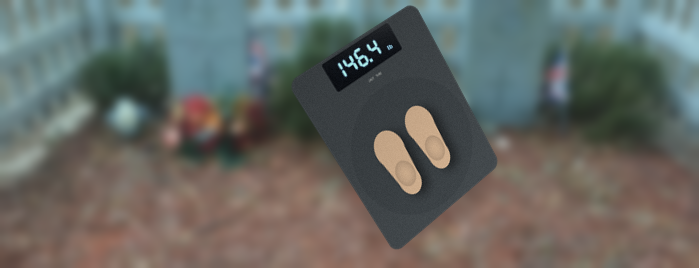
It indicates 146.4 lb
